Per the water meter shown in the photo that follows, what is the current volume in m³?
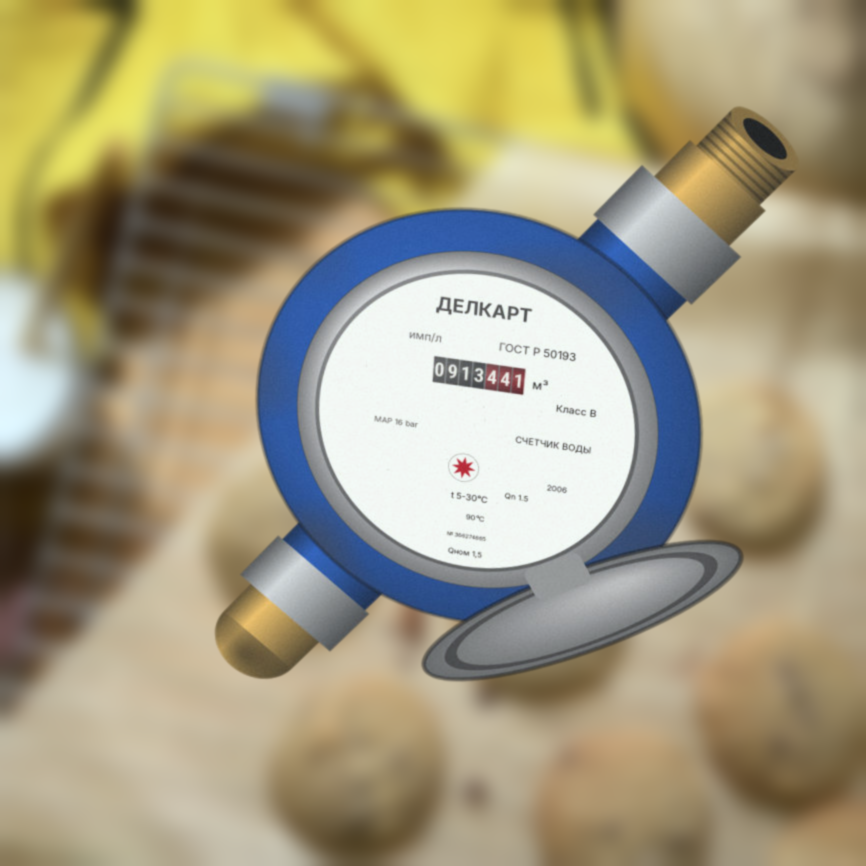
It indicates 913.441 m³
